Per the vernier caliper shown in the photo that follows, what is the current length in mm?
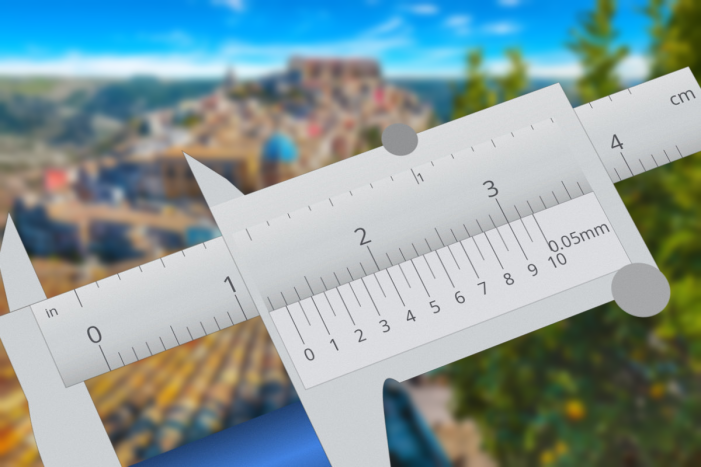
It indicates 12.9 mm
